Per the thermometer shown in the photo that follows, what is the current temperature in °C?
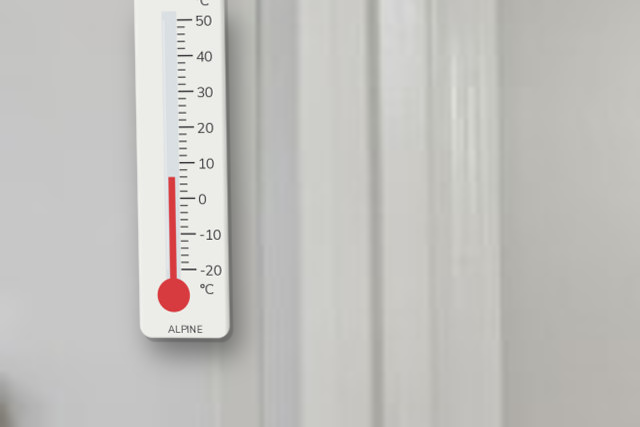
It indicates 6 °C
